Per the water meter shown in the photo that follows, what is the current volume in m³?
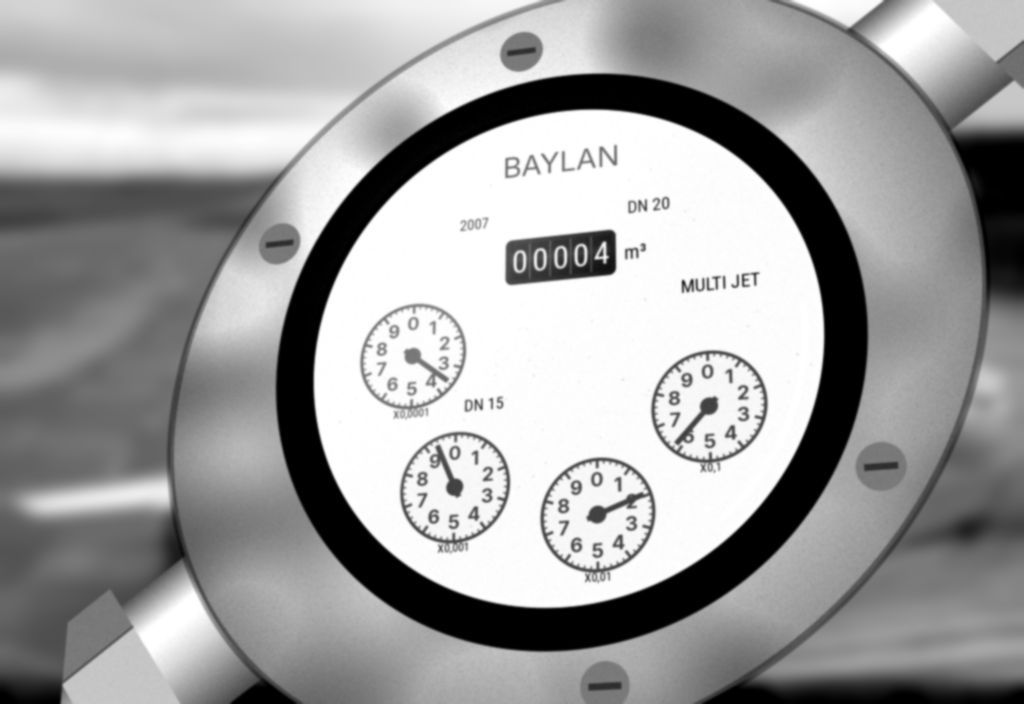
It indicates 4.6193 m³
